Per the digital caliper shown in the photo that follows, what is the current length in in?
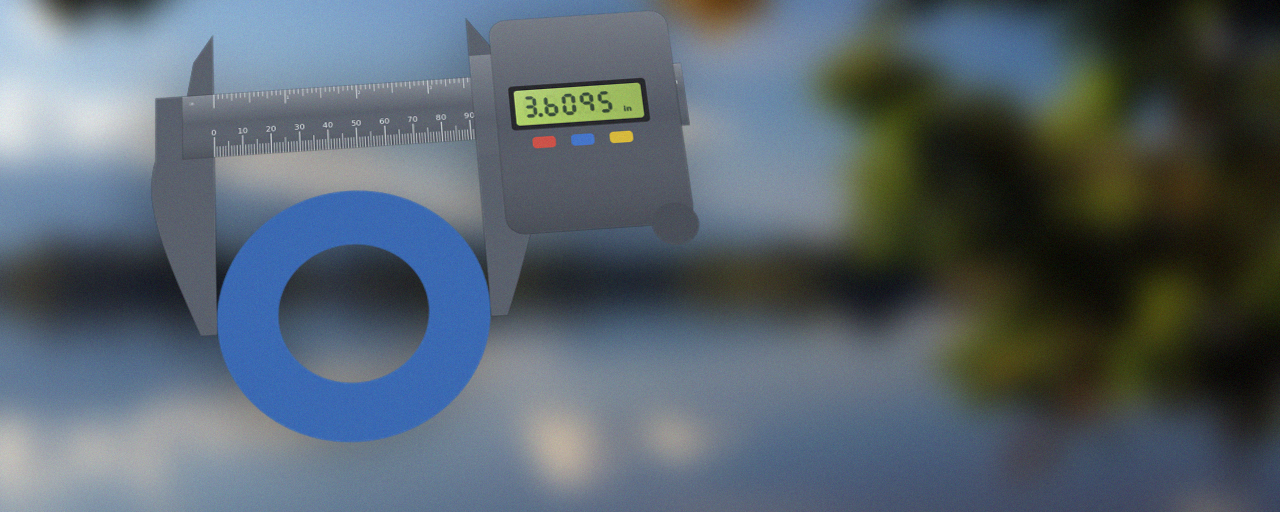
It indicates 3.6095 in
